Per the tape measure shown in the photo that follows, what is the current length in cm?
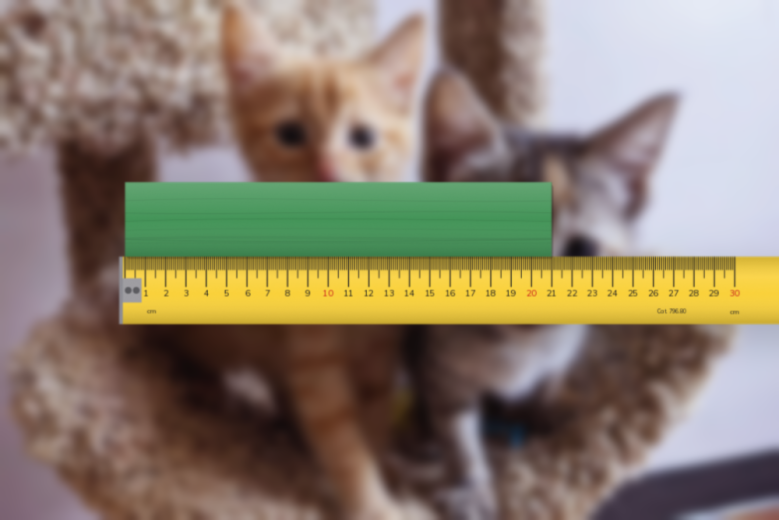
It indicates 21 cm
